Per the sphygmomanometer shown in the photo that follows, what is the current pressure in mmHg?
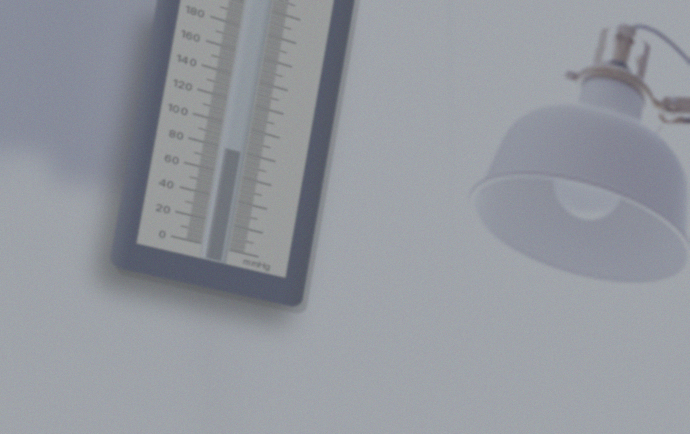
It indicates 80 mmHg
